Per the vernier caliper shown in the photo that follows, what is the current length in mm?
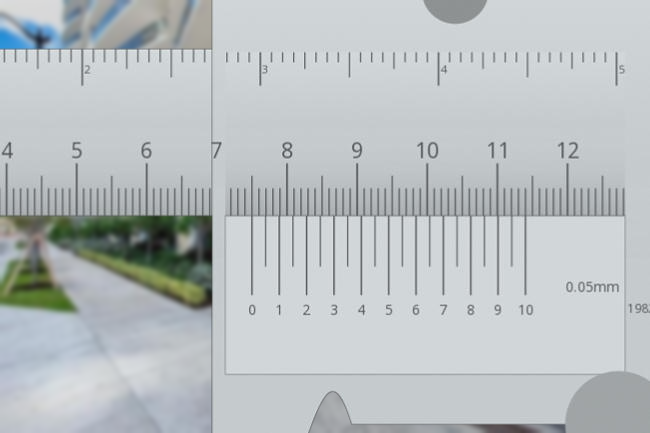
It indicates 75.0 mm
